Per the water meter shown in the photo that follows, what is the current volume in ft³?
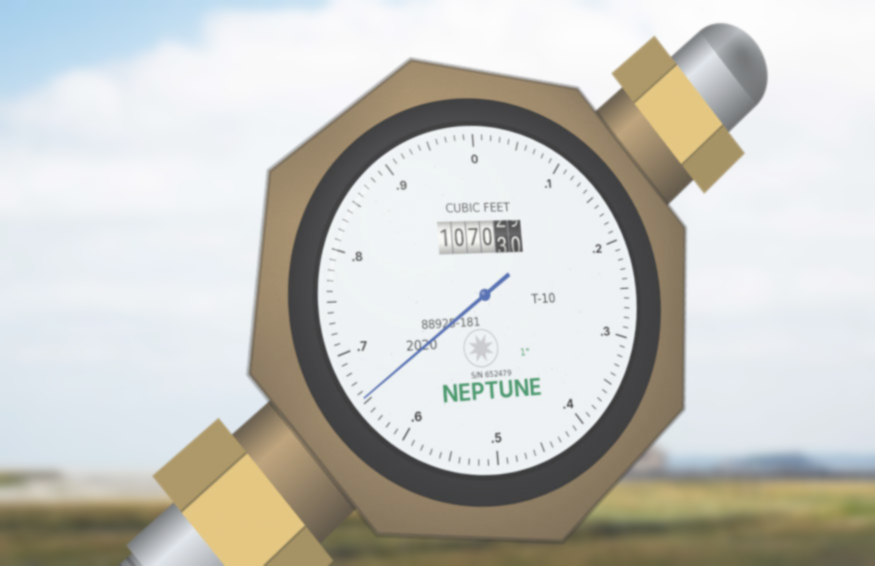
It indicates 107029.65 ft³
